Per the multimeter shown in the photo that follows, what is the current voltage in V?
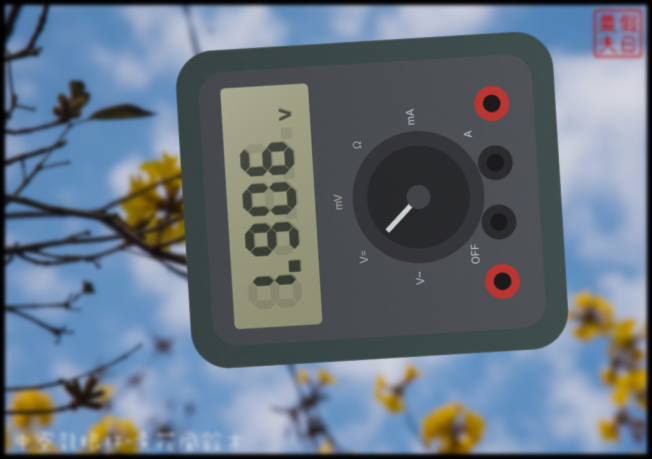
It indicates 1.906 V
